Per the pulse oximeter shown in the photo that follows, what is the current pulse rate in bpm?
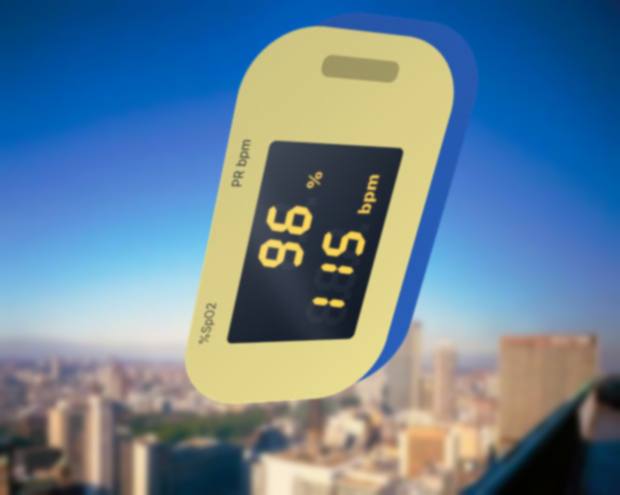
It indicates 115 bpm
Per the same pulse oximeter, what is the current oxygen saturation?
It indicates 96 %
